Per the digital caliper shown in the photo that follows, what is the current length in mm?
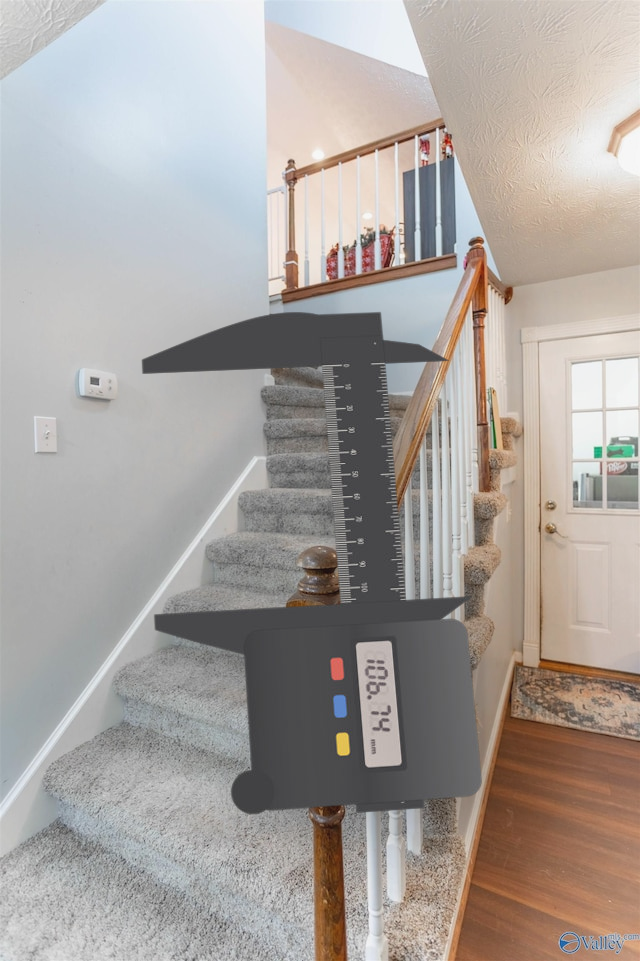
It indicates 106.74 mm
